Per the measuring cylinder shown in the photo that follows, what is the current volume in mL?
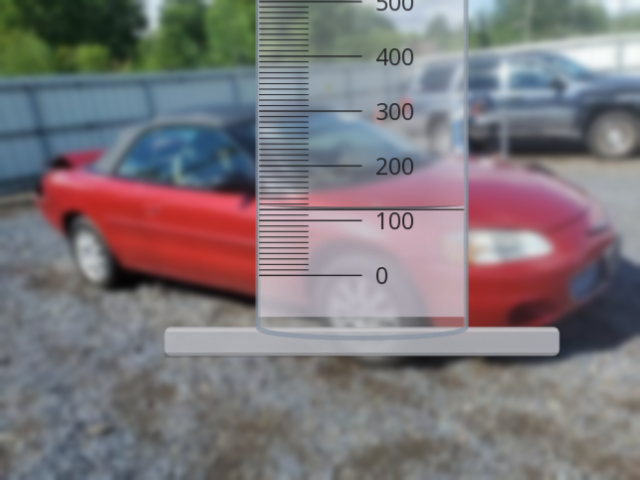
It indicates 120 mL
